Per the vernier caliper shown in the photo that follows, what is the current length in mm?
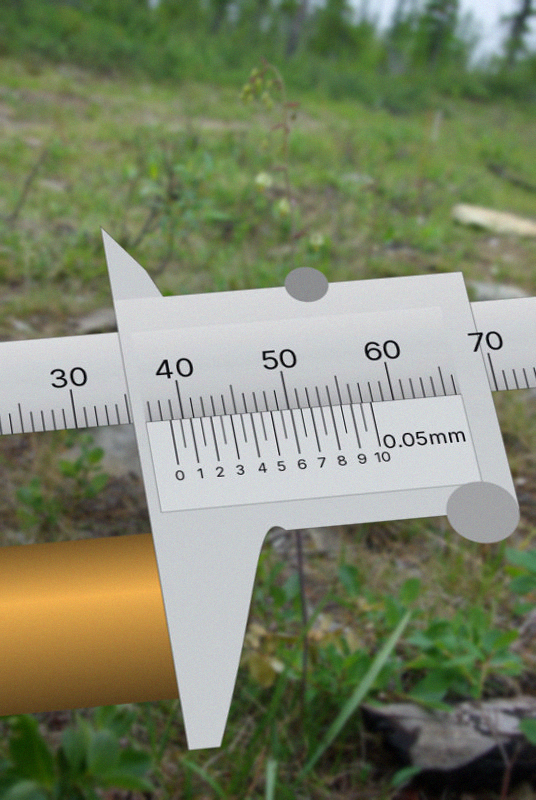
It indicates 38.8 mm
